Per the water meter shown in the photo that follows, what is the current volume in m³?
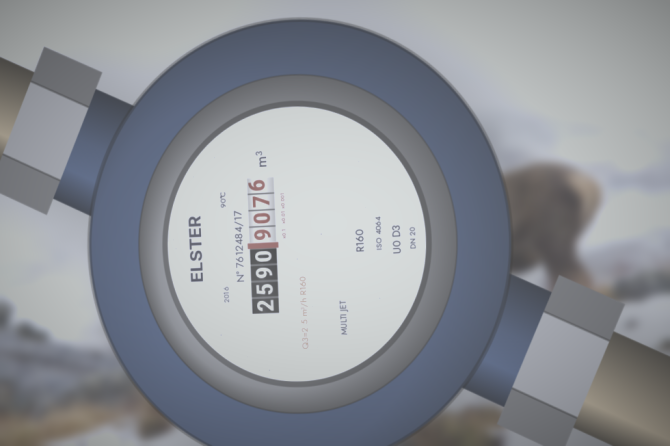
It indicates 2590.9076 m³
